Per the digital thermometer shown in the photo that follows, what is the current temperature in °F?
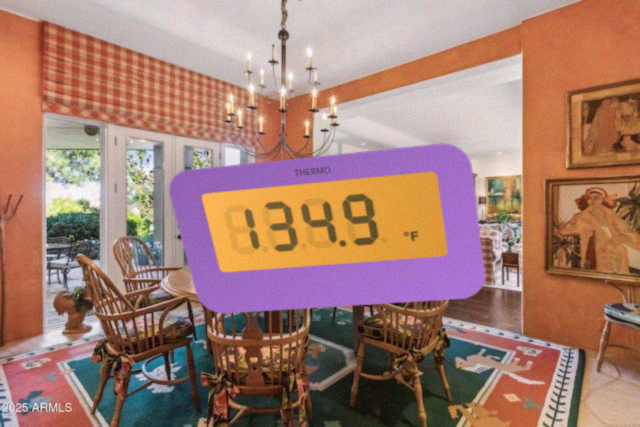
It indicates 134.9 °F
